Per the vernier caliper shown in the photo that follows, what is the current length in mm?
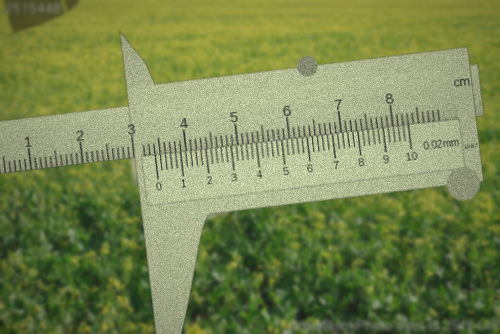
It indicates 34.0 mm
